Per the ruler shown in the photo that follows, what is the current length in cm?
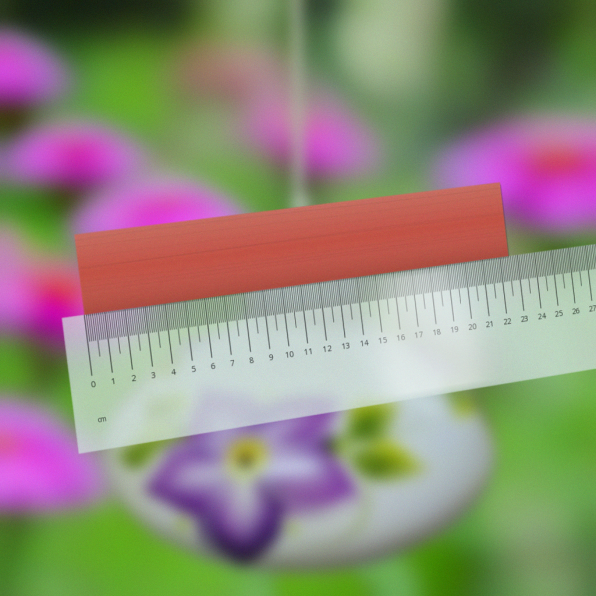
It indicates 22.5 cm
